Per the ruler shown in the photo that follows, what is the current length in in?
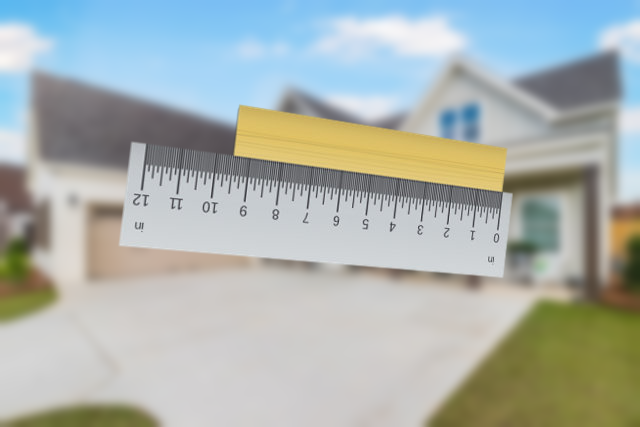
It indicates 9.5 in
